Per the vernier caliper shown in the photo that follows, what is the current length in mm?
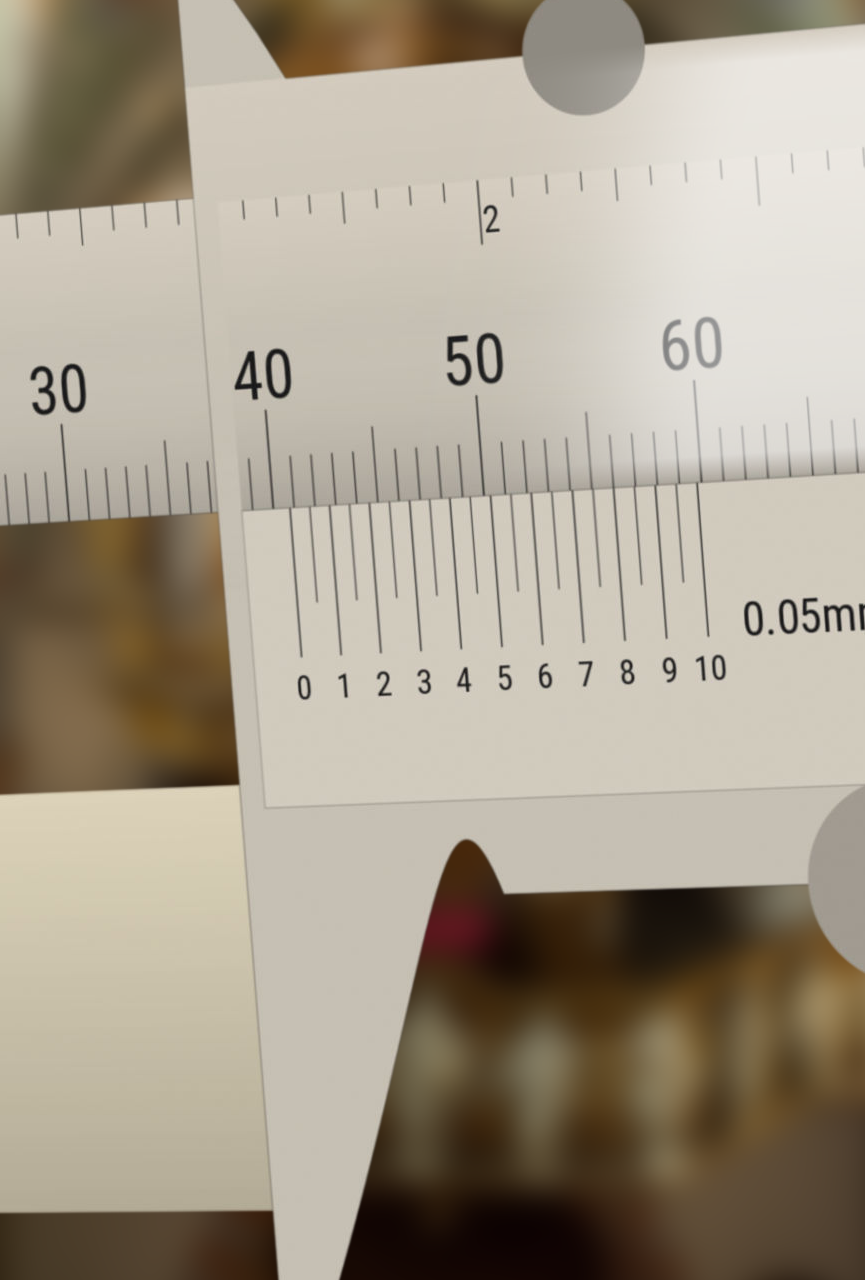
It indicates 40.8 mm
